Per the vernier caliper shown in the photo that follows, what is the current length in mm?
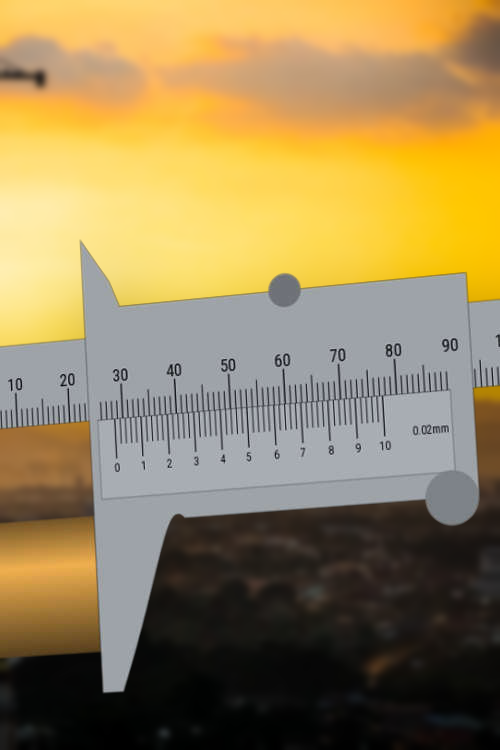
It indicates 28.5 mm
